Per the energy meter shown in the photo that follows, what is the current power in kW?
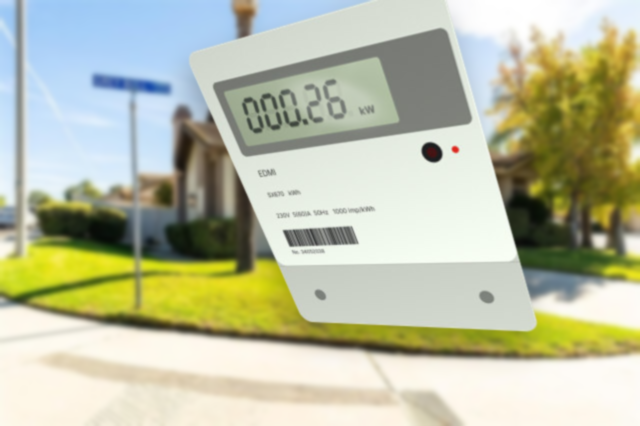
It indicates 0.26 kW
